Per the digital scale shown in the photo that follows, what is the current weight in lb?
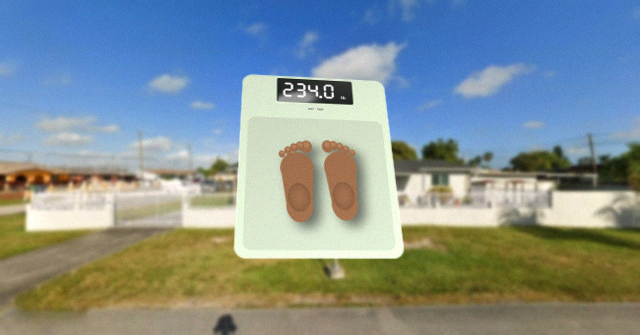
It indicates 234.0 lb
